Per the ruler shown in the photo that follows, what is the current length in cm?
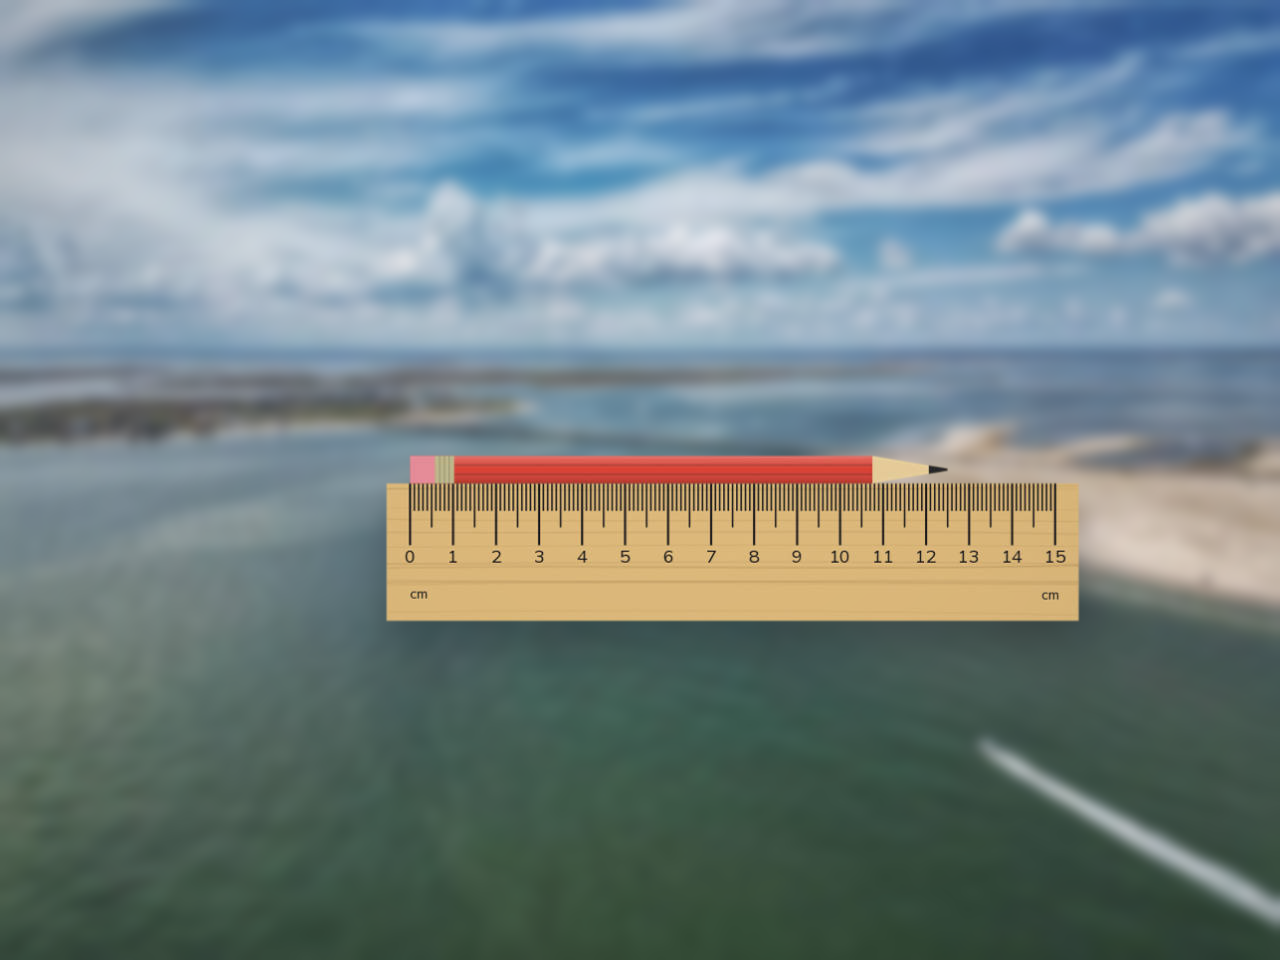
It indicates 12.5 cm
